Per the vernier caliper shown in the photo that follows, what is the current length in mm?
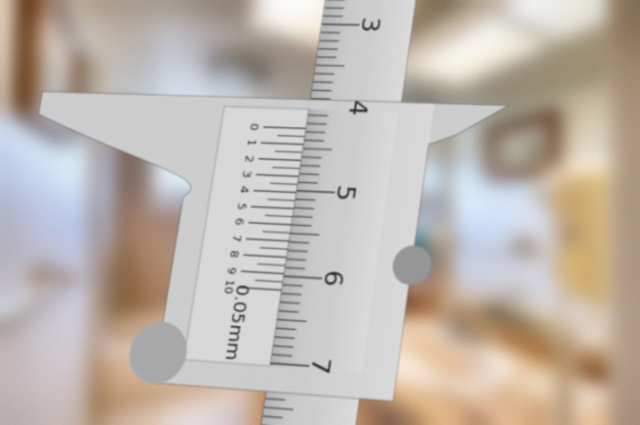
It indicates 42.6 mm
